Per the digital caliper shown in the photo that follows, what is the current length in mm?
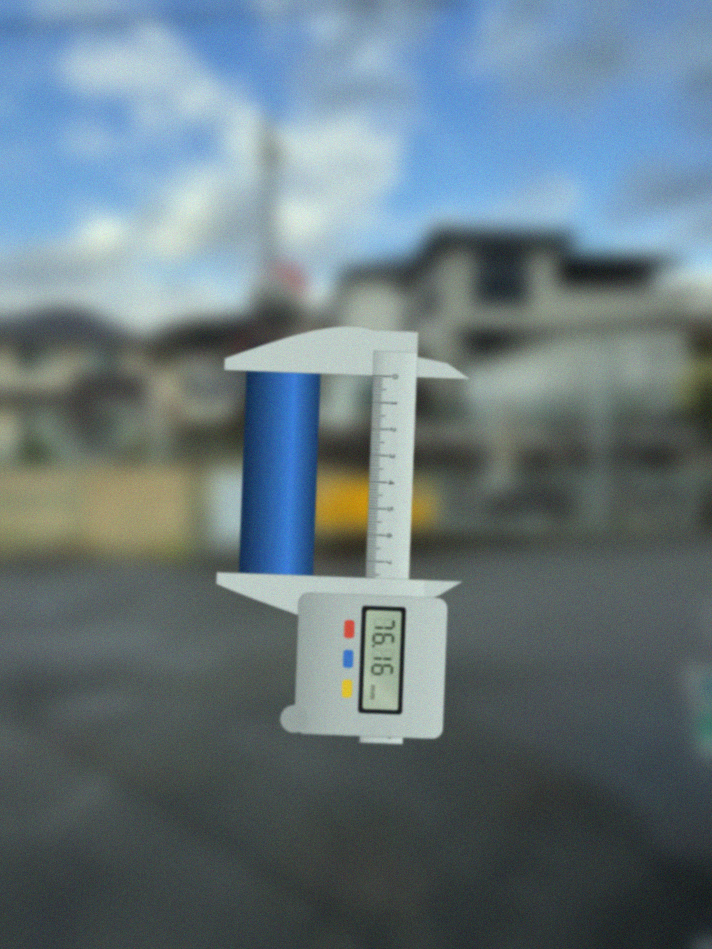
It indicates 76.16 mm
